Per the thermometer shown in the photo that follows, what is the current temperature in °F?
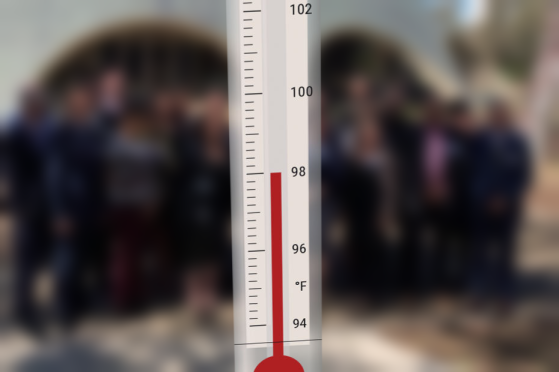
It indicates 98 °F
